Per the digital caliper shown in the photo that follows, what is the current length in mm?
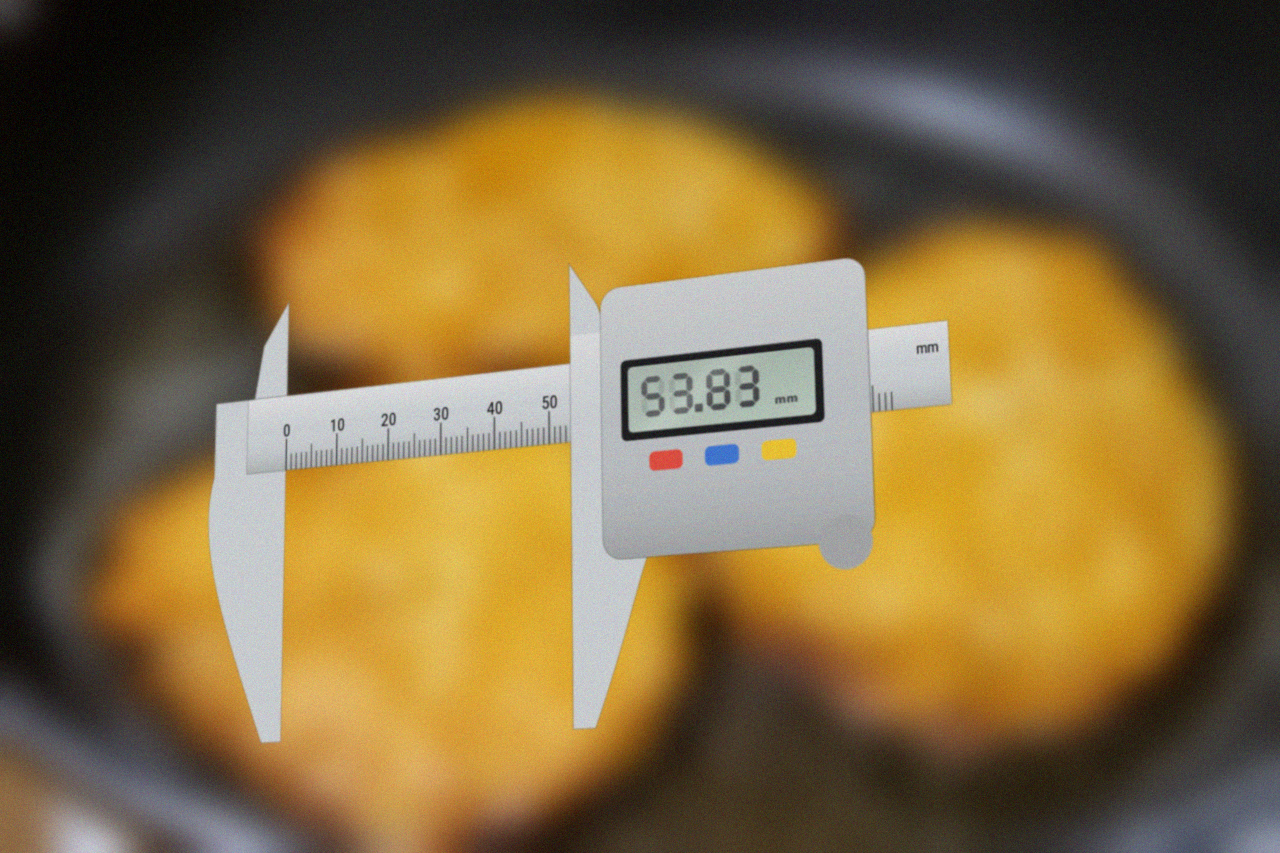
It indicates 53.83 mm
